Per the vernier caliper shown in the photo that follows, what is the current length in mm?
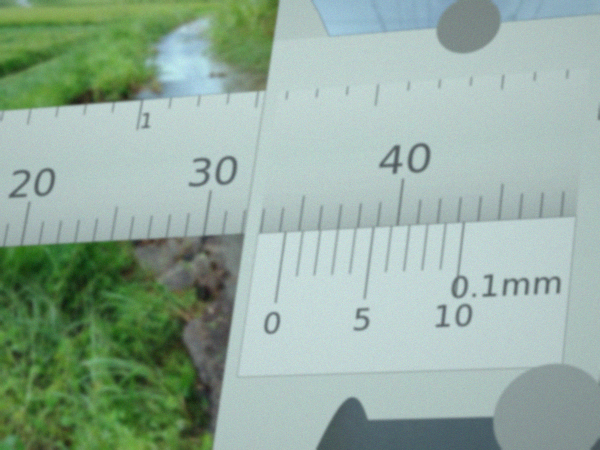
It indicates 34.3 mm
